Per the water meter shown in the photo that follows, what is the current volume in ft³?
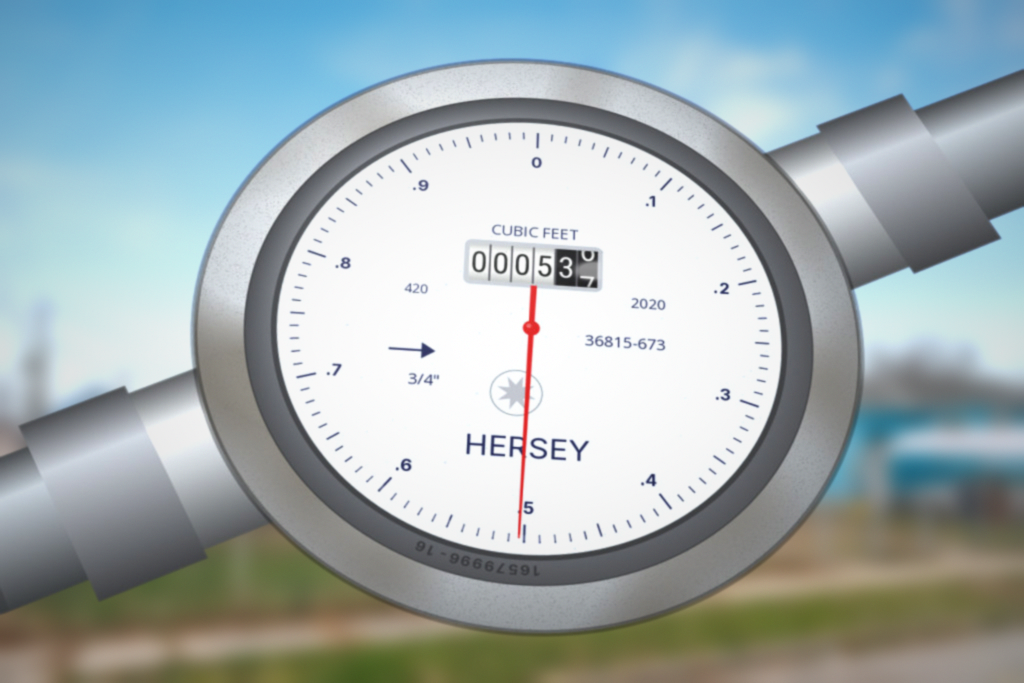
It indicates 536.50 ft³
